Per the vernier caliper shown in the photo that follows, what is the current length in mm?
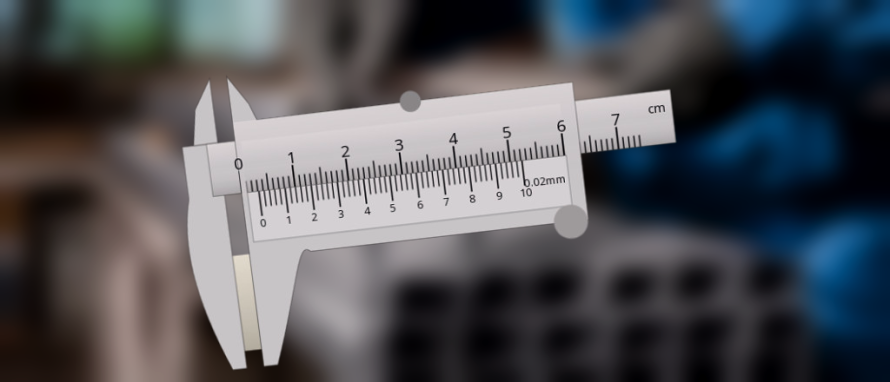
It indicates 3.2 mm
